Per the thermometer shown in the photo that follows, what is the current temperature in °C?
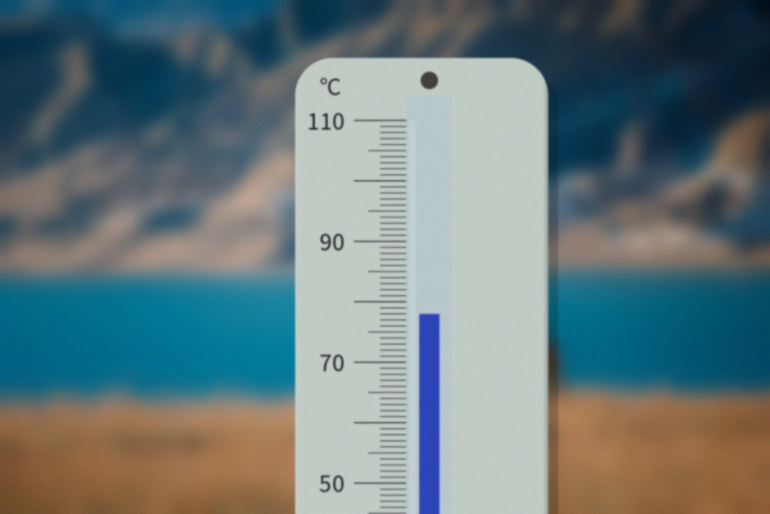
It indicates 78 °C
